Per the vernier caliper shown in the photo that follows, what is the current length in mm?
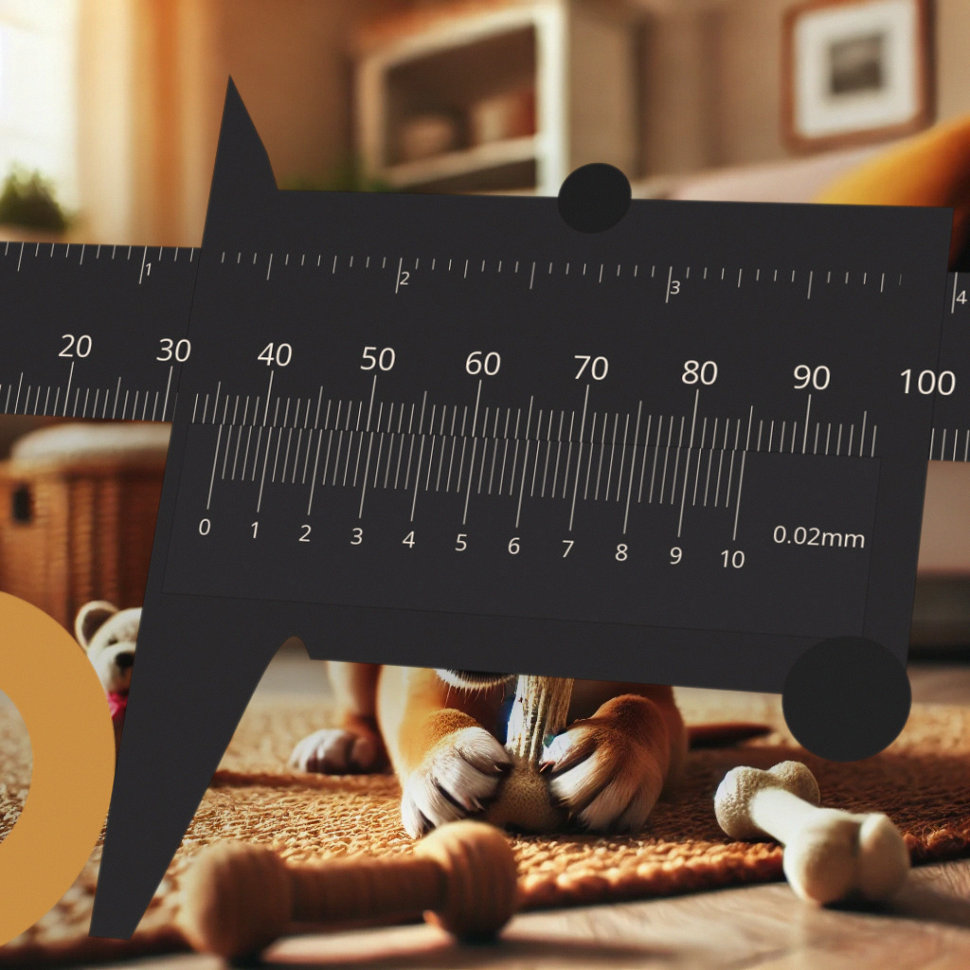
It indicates 35.8 mm
